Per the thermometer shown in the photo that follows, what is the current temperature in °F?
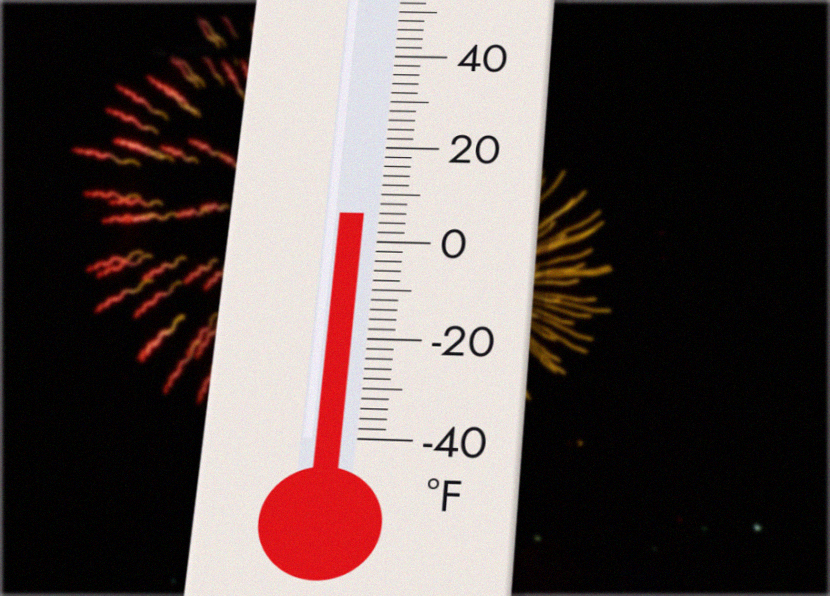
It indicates 6 °F
